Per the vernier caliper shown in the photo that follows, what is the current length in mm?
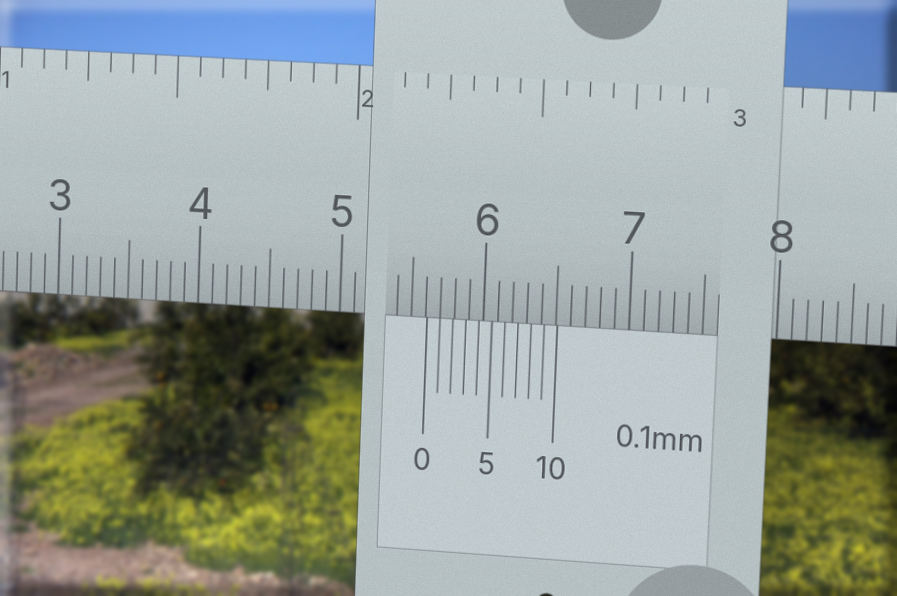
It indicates 56.1 mm
